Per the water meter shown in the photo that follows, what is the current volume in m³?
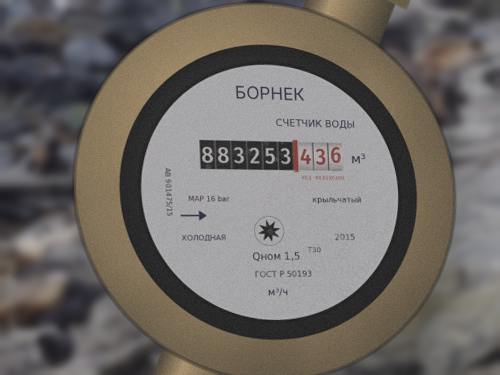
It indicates 883253.436 m³
